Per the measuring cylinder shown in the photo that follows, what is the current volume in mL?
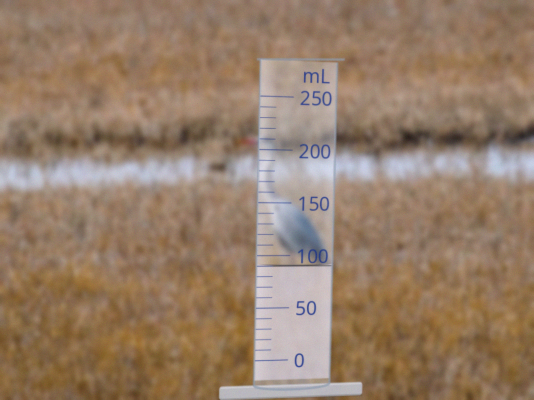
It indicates 90 mL
